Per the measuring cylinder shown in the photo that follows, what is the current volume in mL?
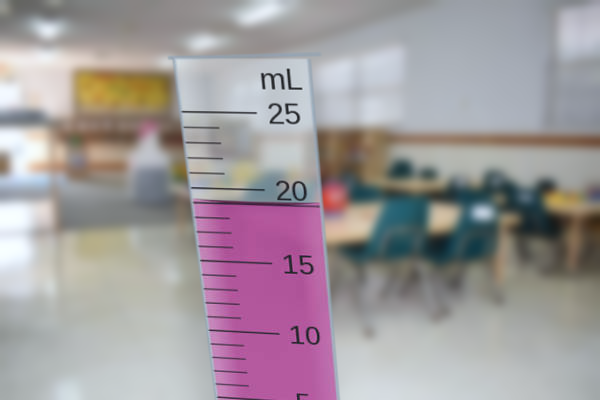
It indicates 19 mL
